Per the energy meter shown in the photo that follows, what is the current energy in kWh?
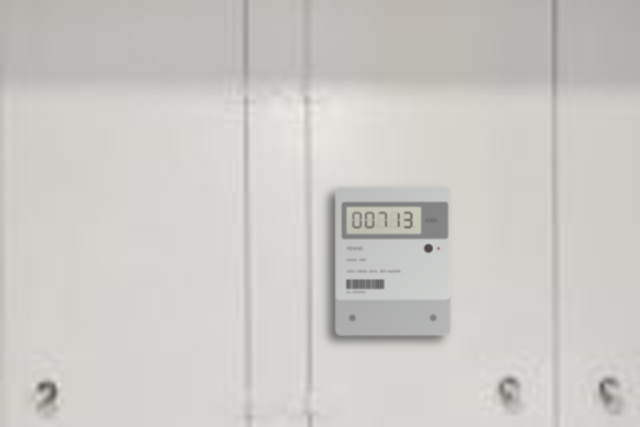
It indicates 713 kWh
